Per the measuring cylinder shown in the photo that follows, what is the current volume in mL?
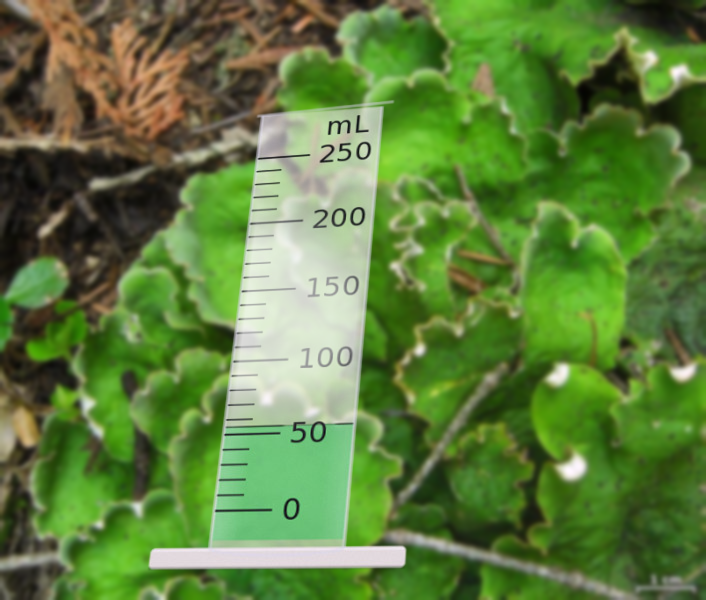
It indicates 55 mL
